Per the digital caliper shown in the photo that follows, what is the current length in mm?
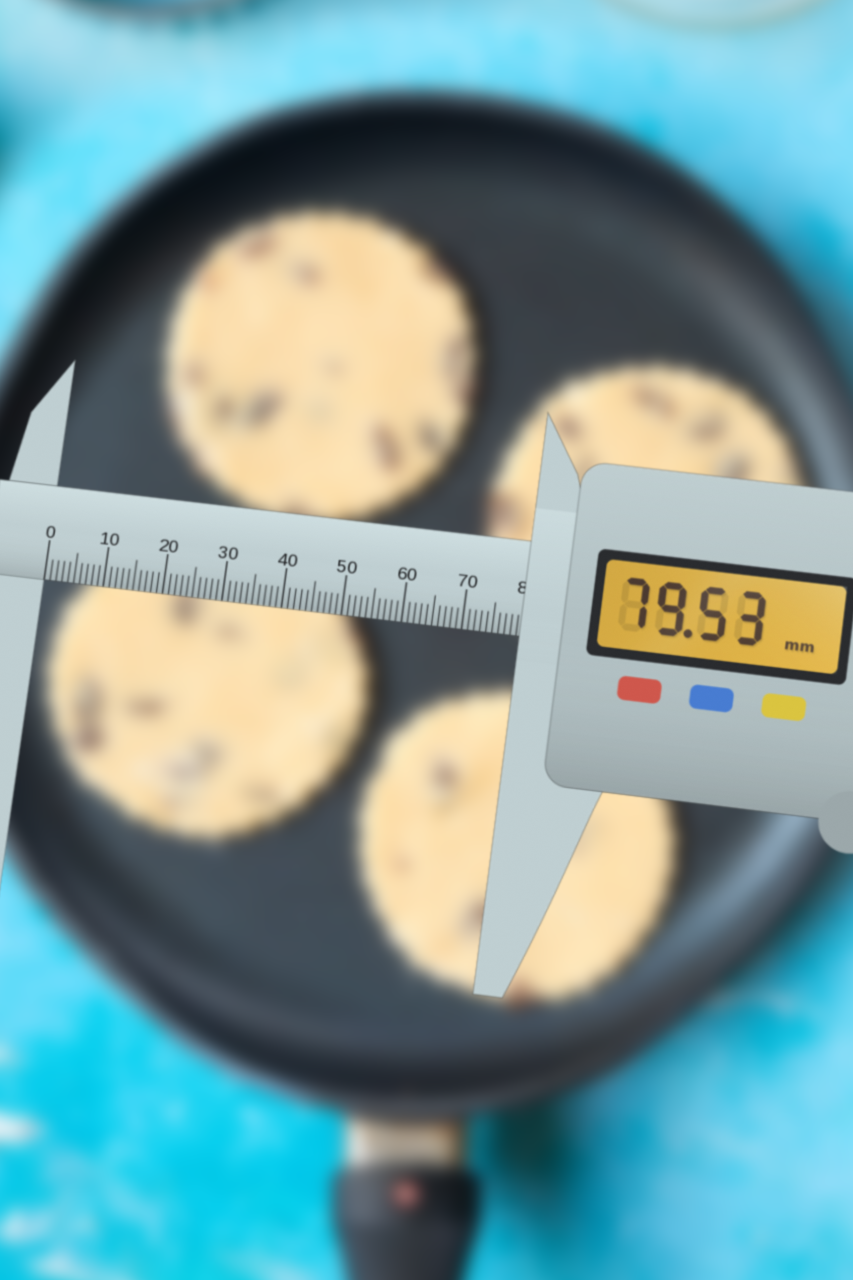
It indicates 79.53 mm
